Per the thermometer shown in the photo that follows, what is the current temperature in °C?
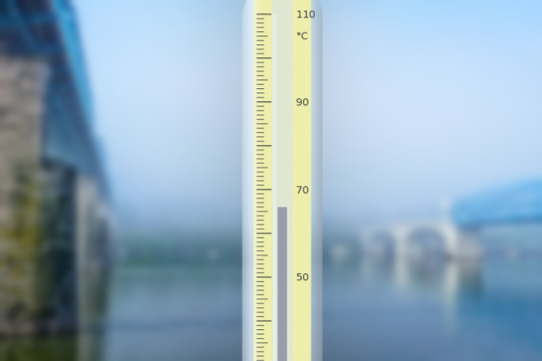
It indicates 66 °C
